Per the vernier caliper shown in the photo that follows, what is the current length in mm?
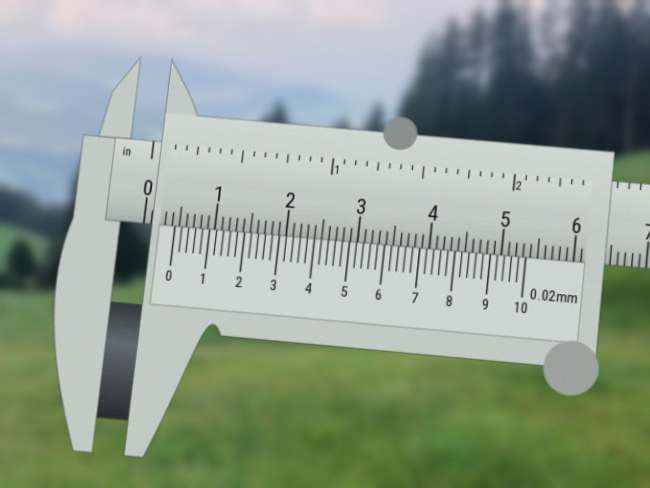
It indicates 4.4 mm
